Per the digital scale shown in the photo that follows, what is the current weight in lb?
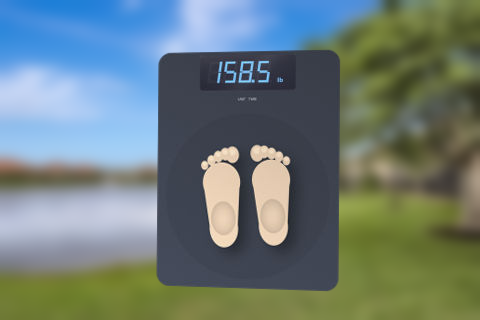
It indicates 158.5 lb
